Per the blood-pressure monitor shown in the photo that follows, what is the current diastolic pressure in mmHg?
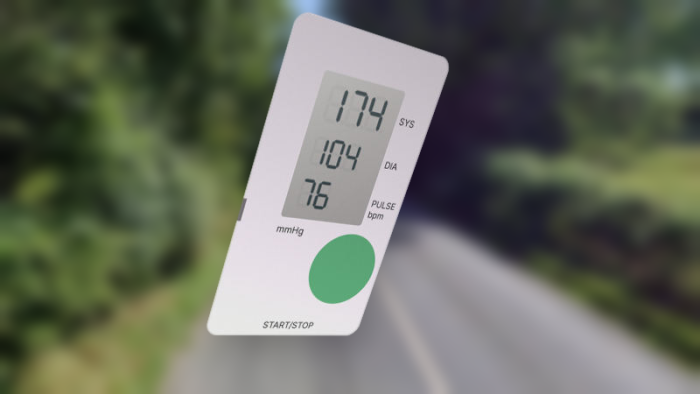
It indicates 104 mmHg
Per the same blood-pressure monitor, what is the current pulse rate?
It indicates 76 bpm
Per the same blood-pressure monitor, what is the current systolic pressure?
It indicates 174 mmHg
